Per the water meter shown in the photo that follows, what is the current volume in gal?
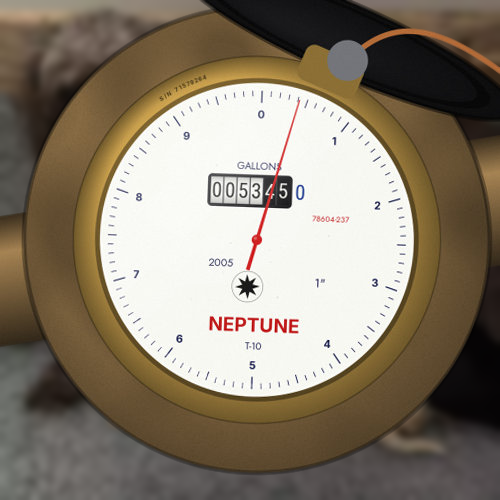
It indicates 53450.4 gal
